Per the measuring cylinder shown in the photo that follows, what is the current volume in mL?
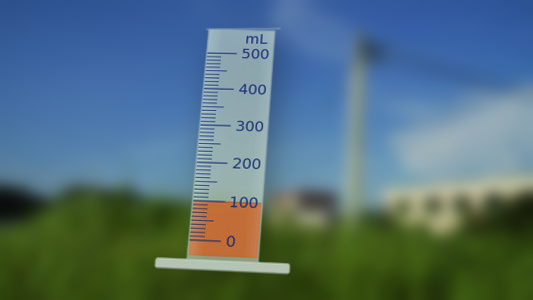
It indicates 100 mL
